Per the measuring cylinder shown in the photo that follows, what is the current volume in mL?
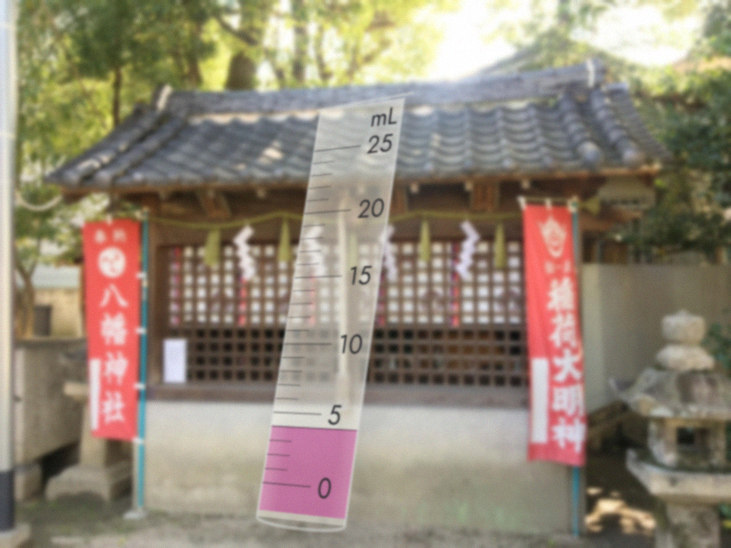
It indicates 4 mL
